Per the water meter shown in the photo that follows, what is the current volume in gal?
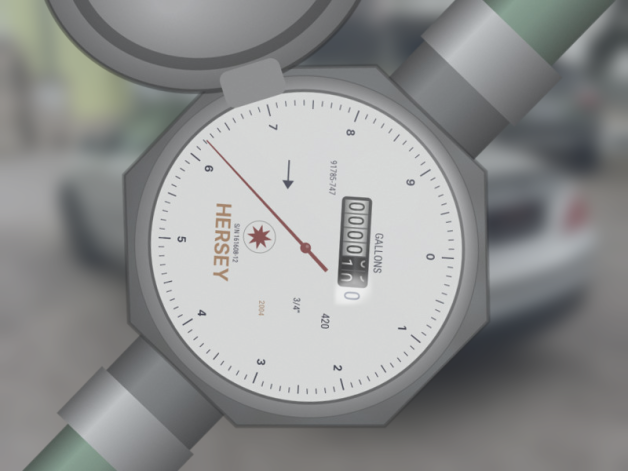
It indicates 96.2 gal
